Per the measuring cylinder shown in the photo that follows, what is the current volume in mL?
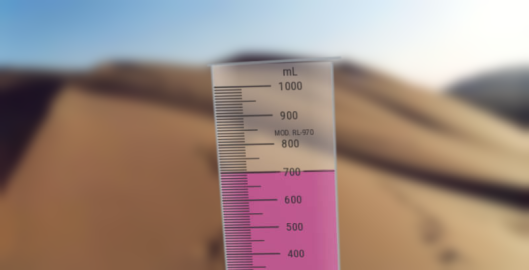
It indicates 700 mL
